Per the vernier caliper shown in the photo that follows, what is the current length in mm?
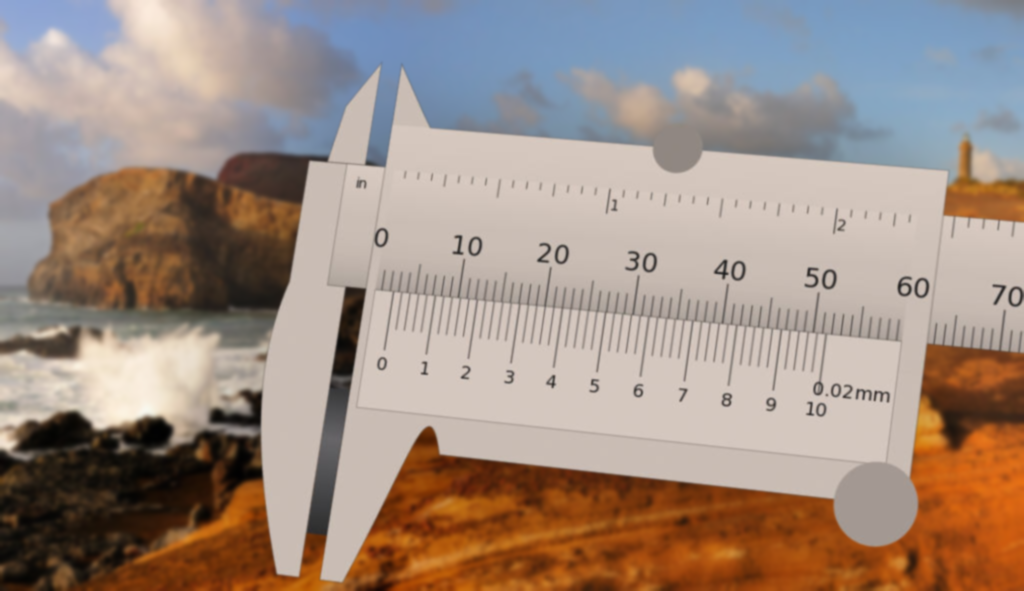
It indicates 2.4 mm
